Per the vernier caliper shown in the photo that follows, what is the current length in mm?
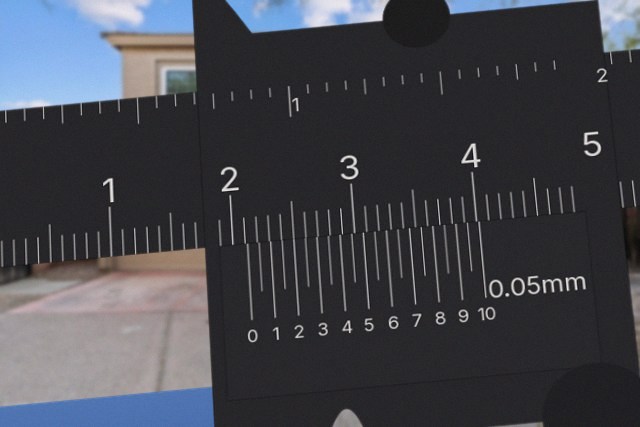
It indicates 21.2 mm
